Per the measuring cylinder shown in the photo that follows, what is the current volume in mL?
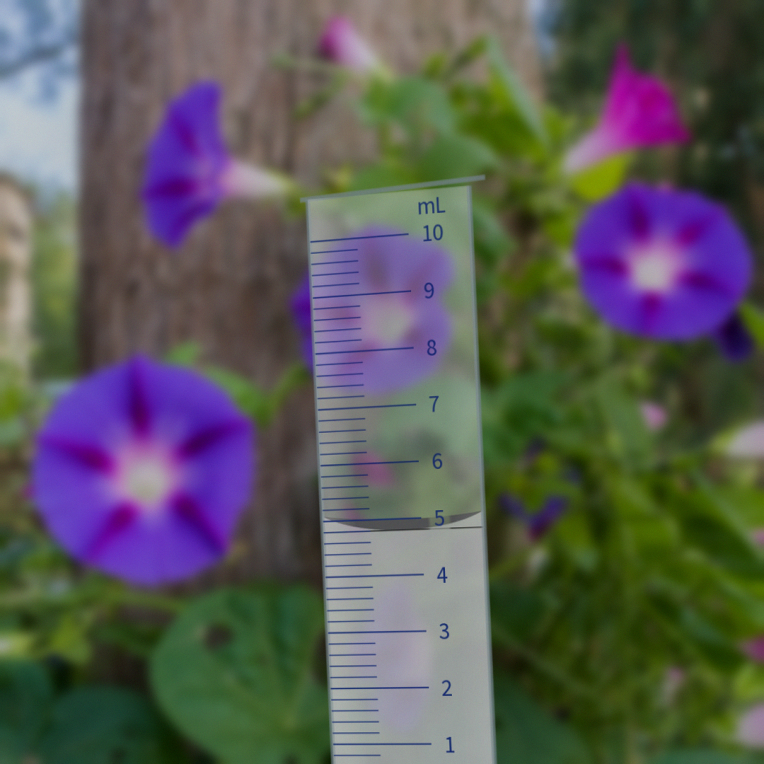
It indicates 4.8 mL
